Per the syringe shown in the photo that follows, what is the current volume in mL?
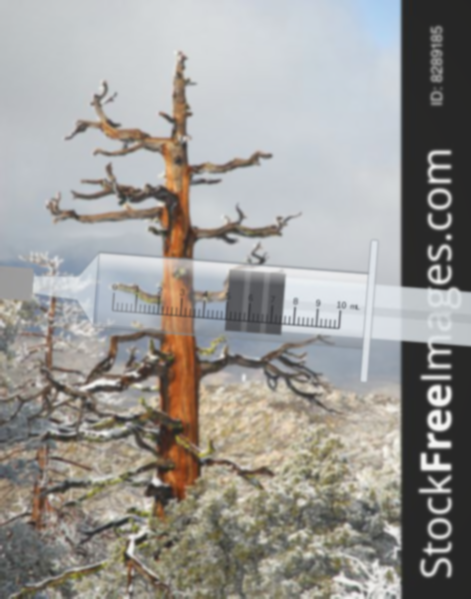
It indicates 5 mL
